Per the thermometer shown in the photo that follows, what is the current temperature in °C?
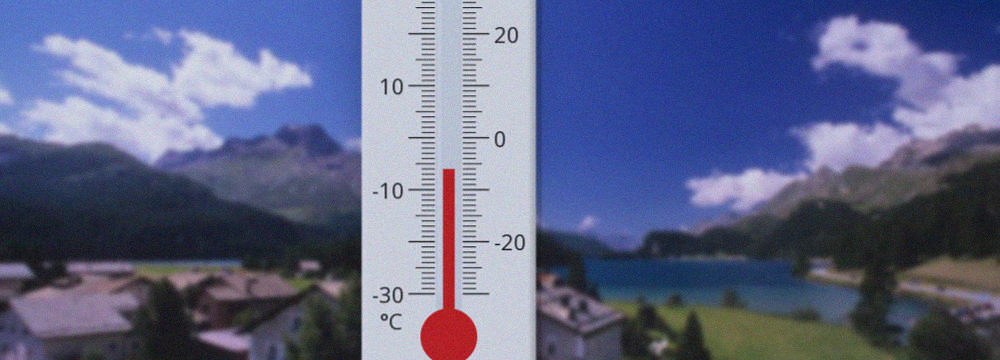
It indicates -6 °C
